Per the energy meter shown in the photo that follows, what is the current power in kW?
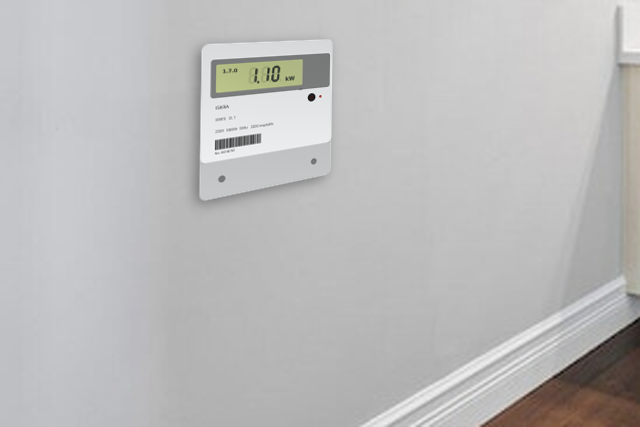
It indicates 1.10 kW
